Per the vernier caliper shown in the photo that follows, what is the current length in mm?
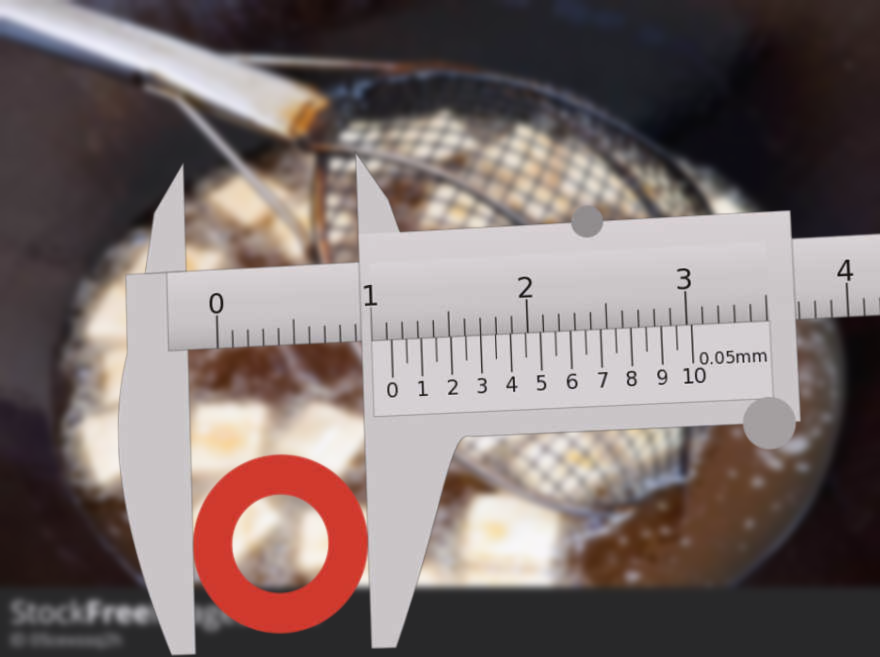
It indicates 11.3 mm
